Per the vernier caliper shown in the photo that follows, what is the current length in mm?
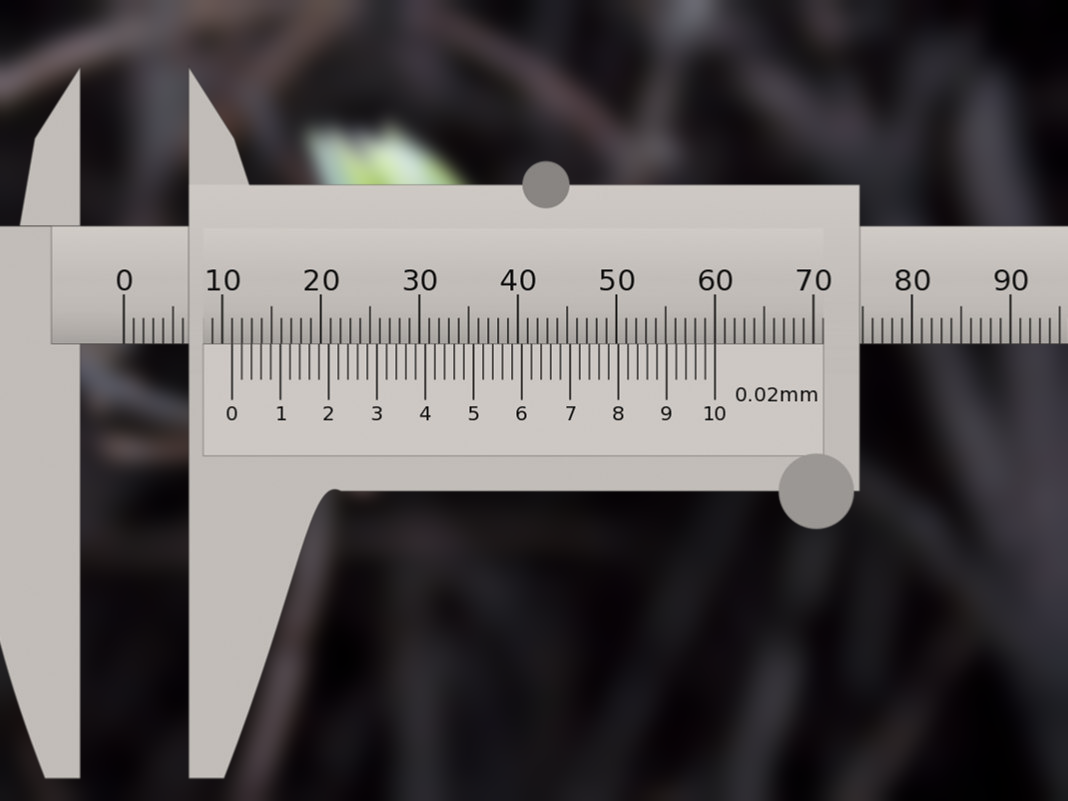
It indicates 11.0 mm
